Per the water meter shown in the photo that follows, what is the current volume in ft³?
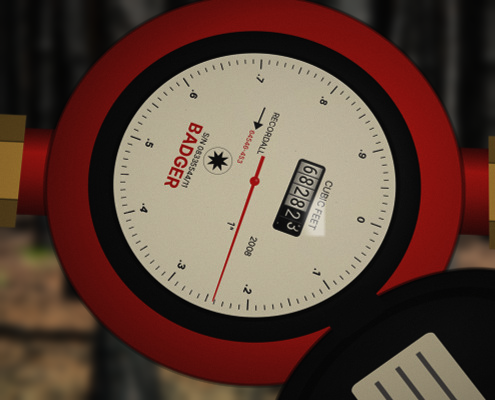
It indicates 682823.24 ft³
